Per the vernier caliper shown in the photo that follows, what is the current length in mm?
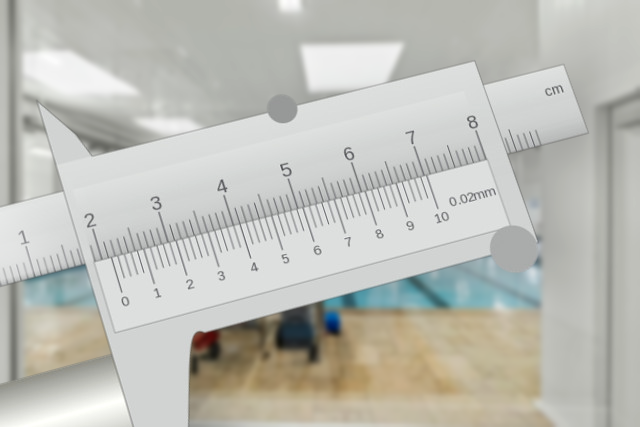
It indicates 21.4 mm
